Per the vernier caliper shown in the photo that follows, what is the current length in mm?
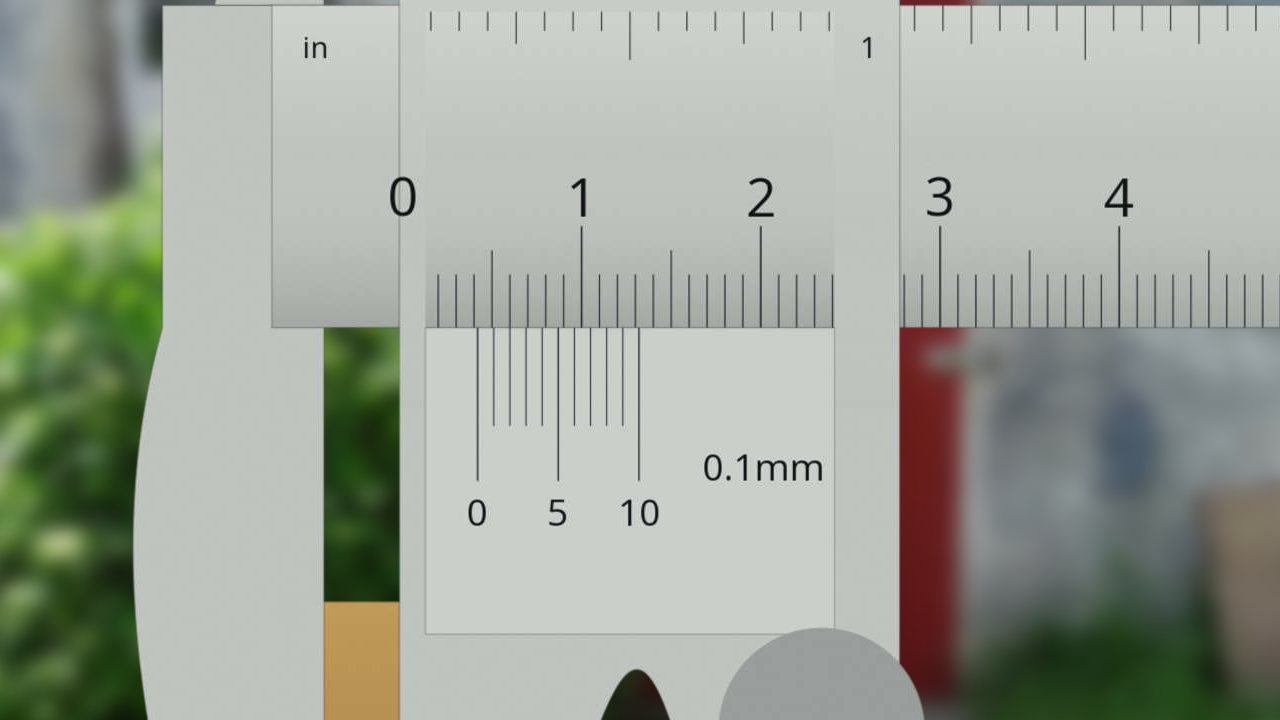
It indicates 4.2 mm
